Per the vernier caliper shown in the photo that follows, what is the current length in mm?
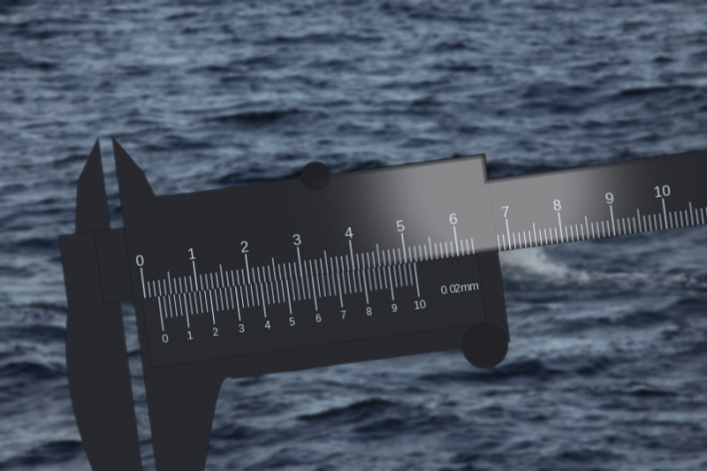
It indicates 2.6 mm
